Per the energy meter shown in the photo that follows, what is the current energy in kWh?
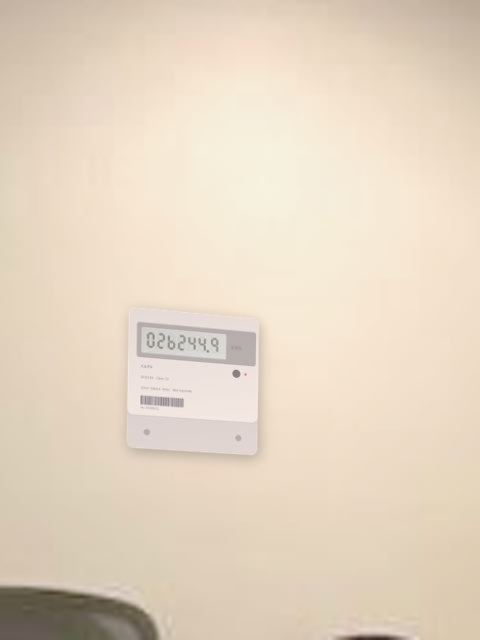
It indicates 26244.9 kWh
